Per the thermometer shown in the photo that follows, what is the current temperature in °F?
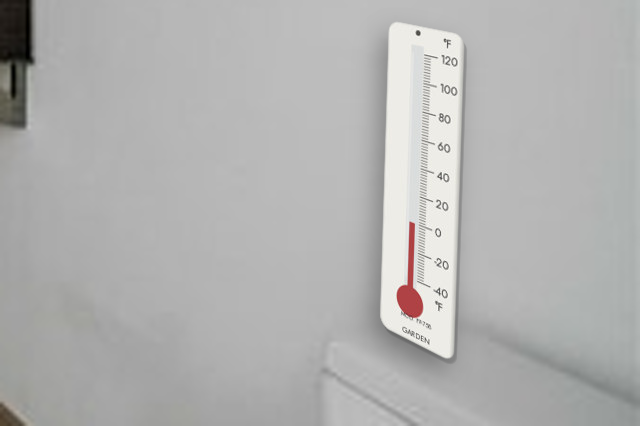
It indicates 0 °F
